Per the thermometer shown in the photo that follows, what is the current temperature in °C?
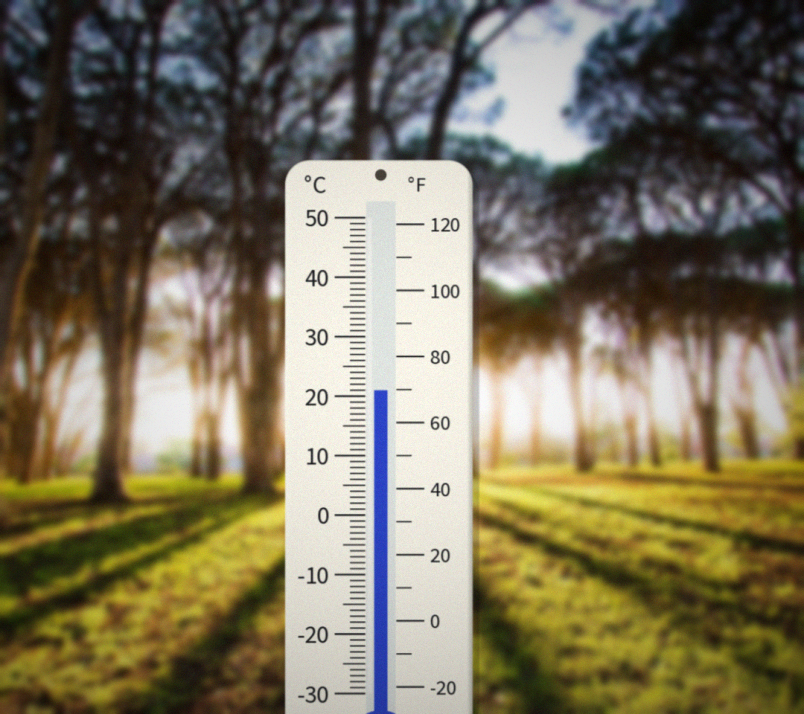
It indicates 21 °C
